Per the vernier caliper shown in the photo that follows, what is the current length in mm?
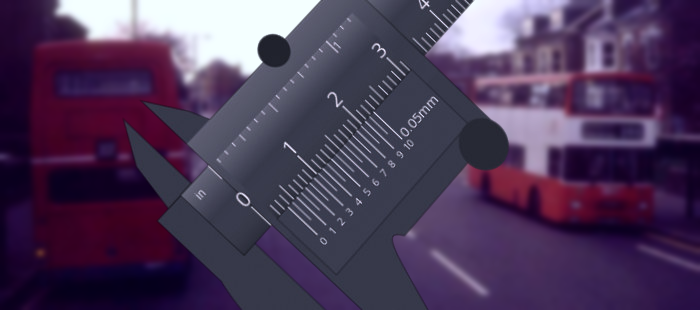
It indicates 3.6 mm
